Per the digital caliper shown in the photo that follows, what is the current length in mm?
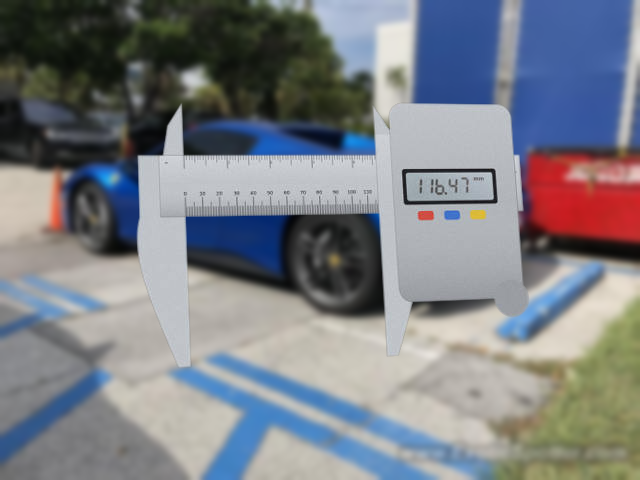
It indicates 116.47 mm
